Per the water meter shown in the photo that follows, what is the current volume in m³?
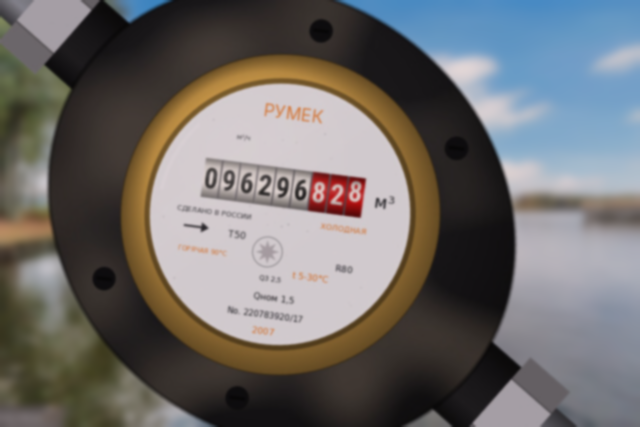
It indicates 96296.828 m³
